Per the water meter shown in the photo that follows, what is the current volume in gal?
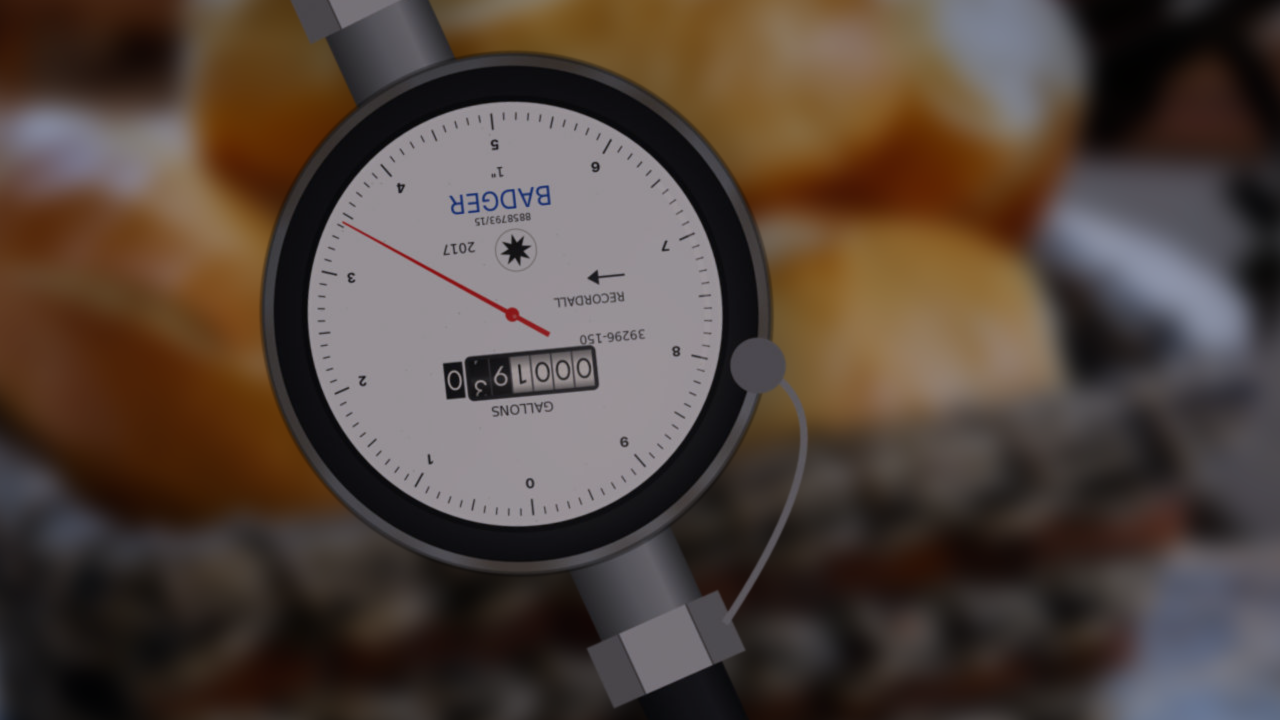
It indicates 1933.4 gal
